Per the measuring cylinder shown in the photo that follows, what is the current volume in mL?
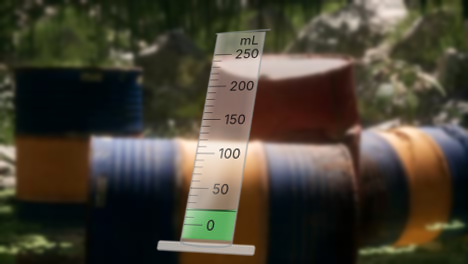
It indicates 20 mL
